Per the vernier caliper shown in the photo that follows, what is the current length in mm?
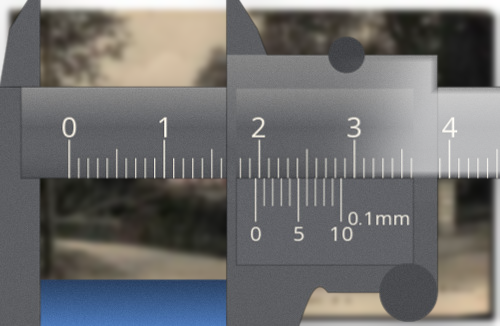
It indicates 19.6 mm
